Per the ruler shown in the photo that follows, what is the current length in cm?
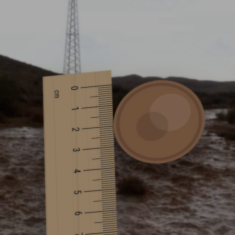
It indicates 4 cm
